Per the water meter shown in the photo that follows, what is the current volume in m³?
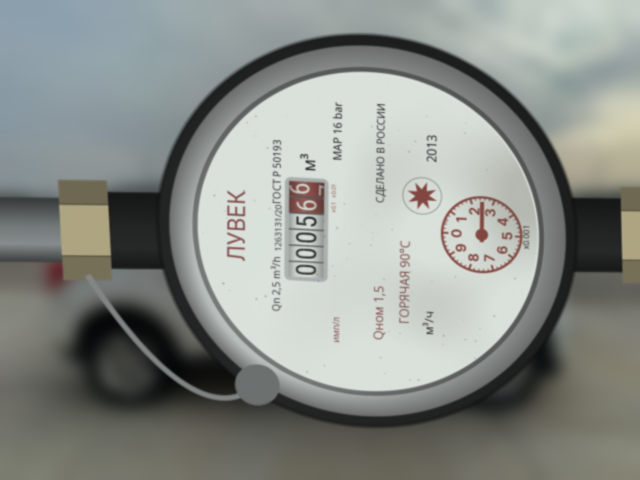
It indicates 5.662 m³
